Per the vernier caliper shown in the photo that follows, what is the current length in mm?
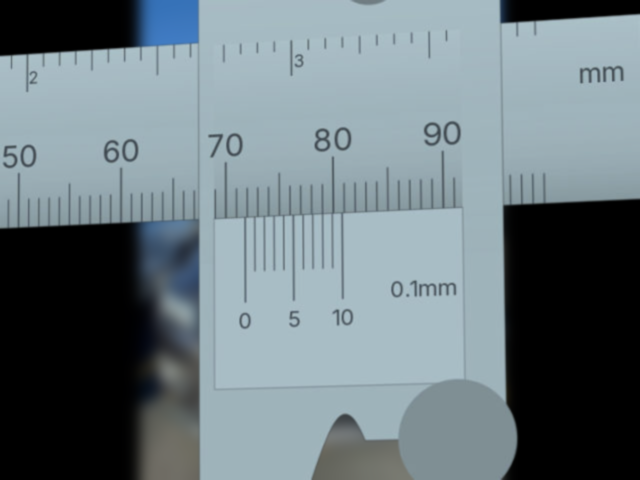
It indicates 71.8 mm
